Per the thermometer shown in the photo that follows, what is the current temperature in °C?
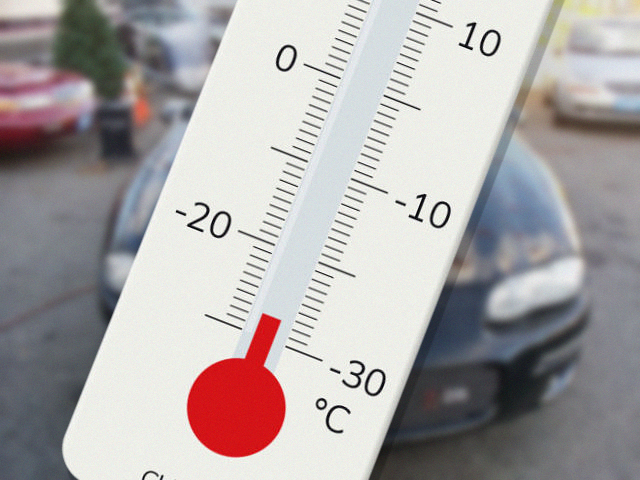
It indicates -27.5 °C
